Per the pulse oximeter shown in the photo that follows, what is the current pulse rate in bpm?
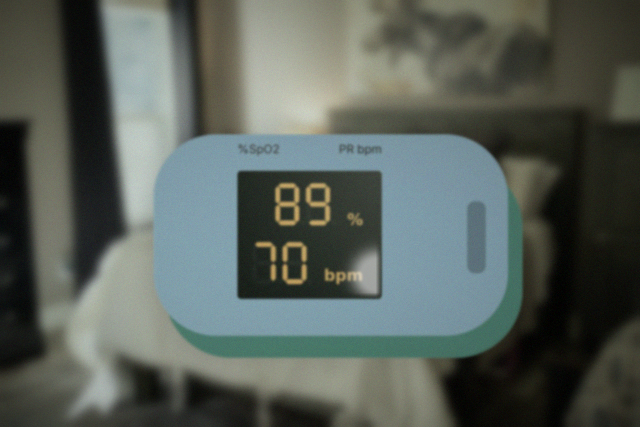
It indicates 70 bpm
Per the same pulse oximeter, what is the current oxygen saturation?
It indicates 89 %
